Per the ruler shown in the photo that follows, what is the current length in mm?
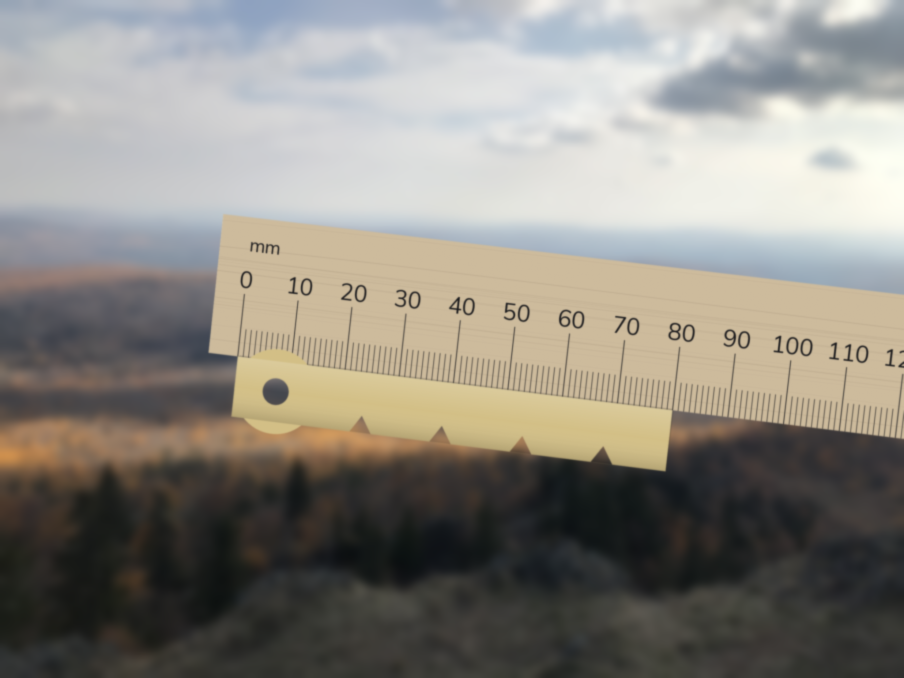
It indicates 80 mm
